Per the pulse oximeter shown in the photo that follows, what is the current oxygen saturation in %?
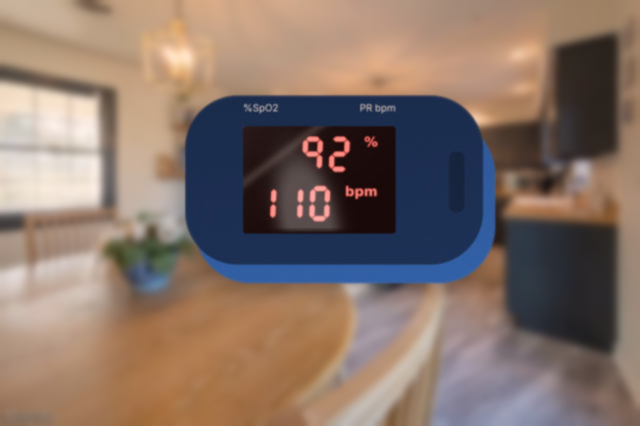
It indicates 92 %
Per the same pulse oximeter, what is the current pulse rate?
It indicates 110 bpm
